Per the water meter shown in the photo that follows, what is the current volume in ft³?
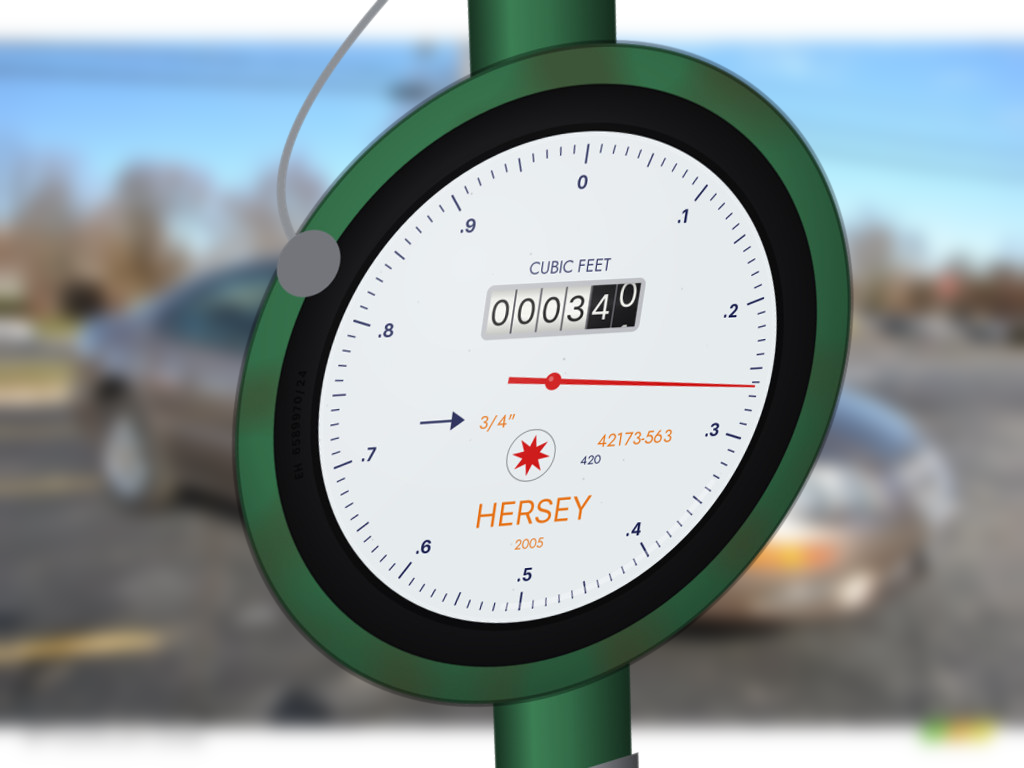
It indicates 340.26 ft³
